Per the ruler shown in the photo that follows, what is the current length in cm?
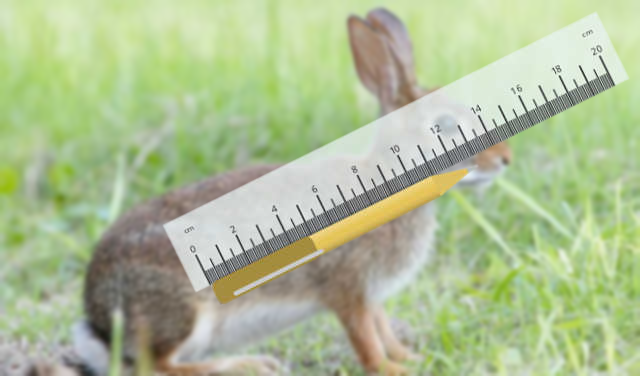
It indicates 13 cm
